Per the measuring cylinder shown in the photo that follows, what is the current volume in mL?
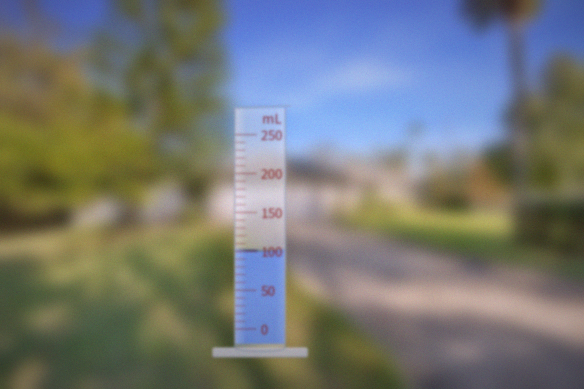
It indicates 100 mL
